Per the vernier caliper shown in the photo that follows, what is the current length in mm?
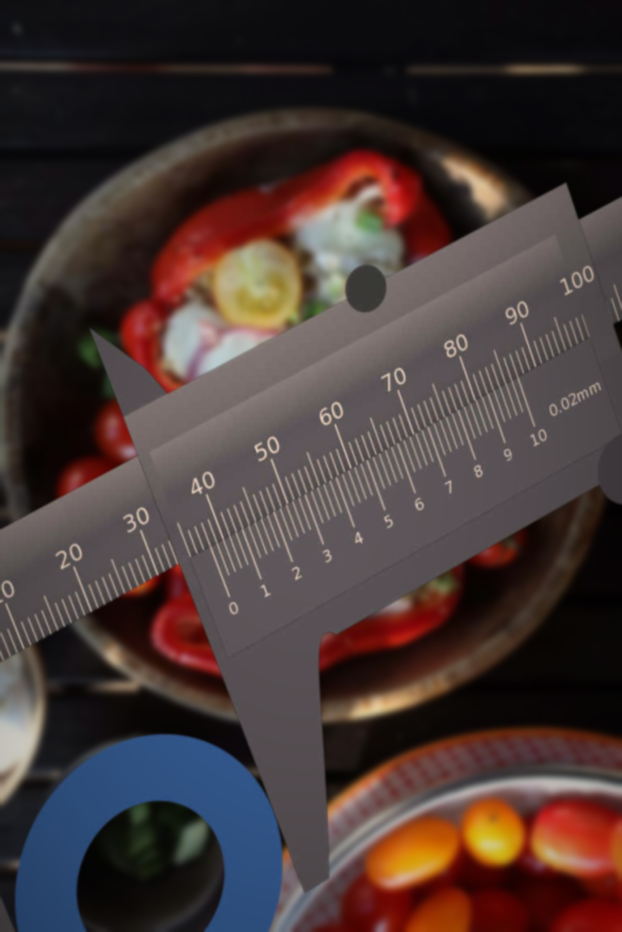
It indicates 38.0 mm
